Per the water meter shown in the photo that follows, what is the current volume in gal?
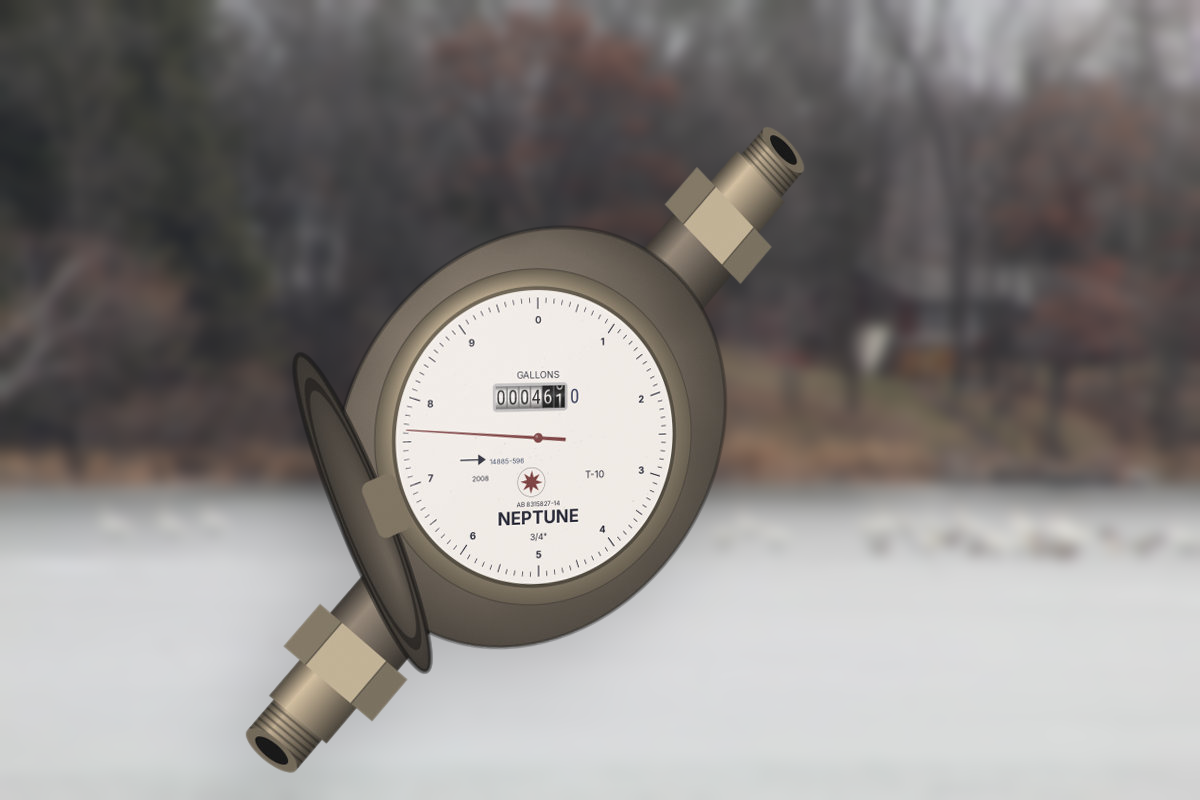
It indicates 4607.6 gal
